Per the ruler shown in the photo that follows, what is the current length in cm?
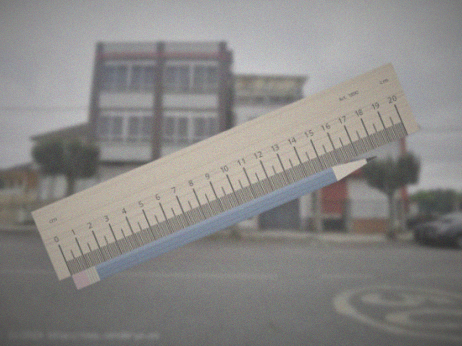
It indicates 18 cm
